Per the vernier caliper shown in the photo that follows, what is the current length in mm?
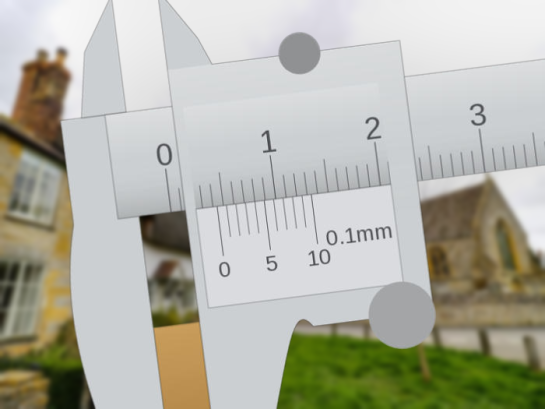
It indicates 4.4 mm
